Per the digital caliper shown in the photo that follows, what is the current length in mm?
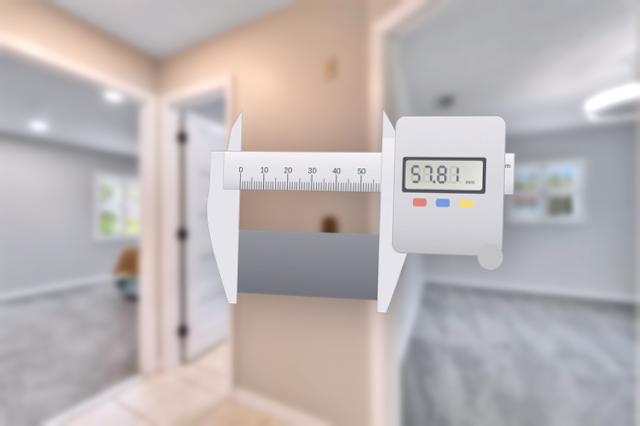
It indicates 57.81 mm
